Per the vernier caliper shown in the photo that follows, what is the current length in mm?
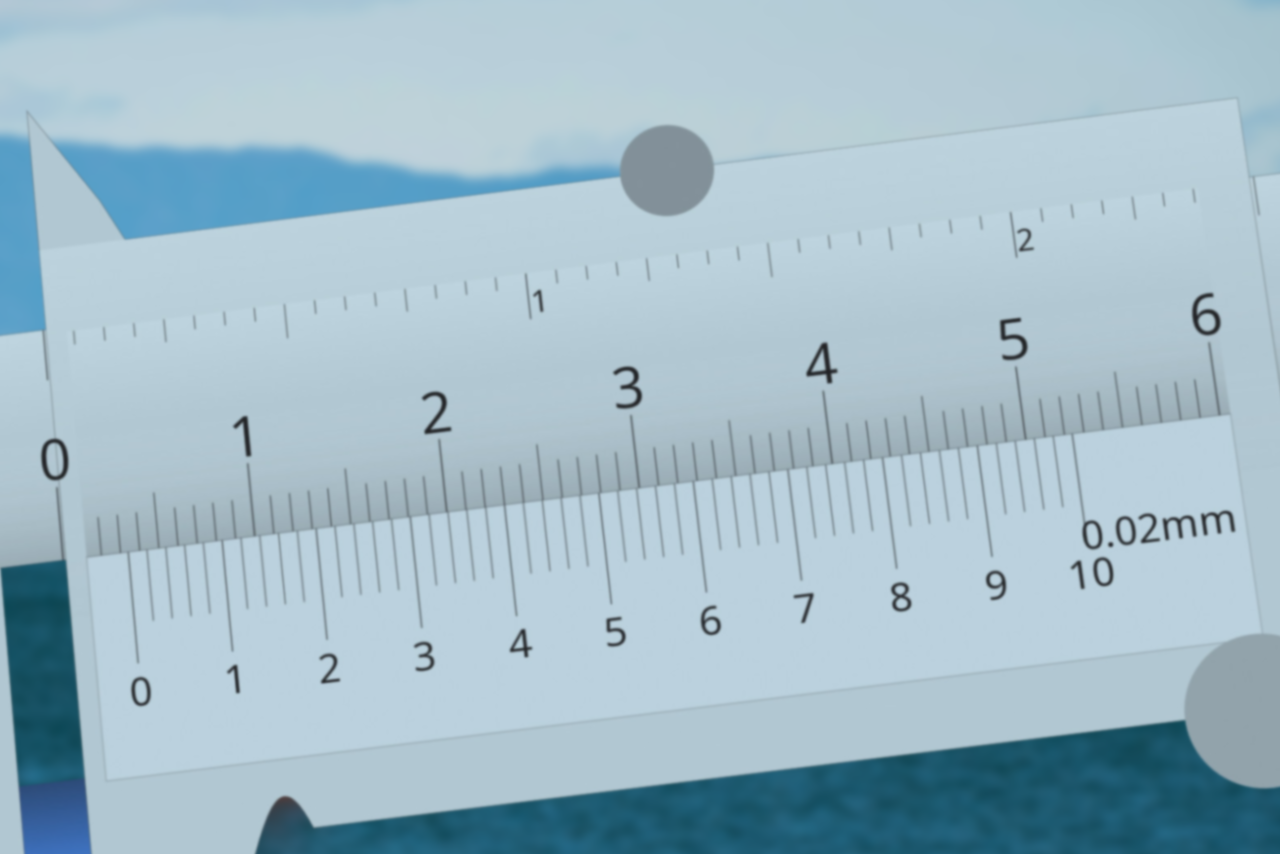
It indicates 3.4 mm
